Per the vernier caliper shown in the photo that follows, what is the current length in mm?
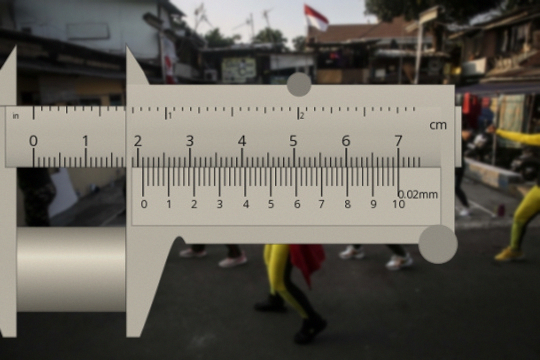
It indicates 21.0 mm
